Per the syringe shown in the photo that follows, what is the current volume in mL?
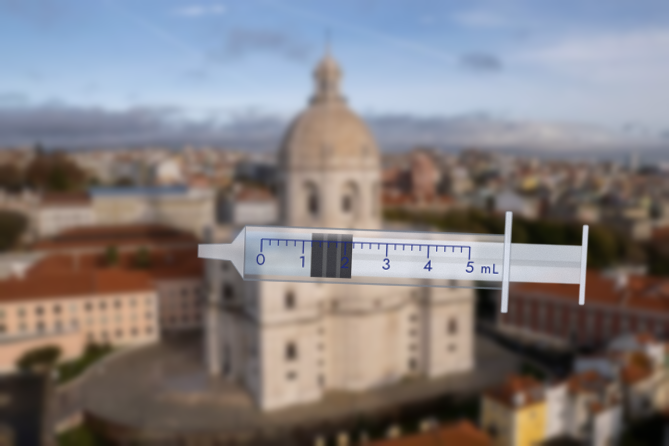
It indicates 1.2 mL
